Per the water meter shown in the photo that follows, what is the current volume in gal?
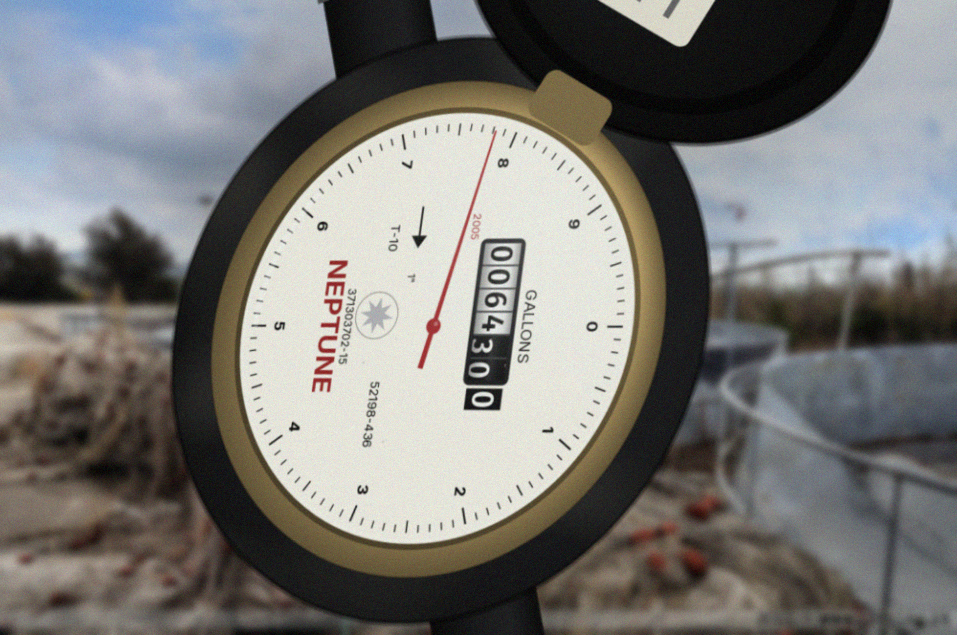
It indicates 64297.8 gal
